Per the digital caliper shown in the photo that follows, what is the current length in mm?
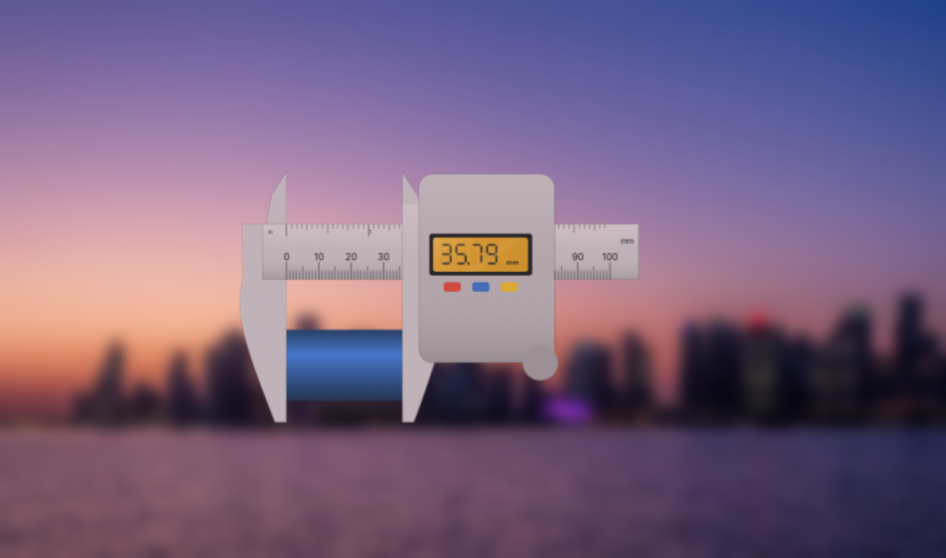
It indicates 35.79 mm
